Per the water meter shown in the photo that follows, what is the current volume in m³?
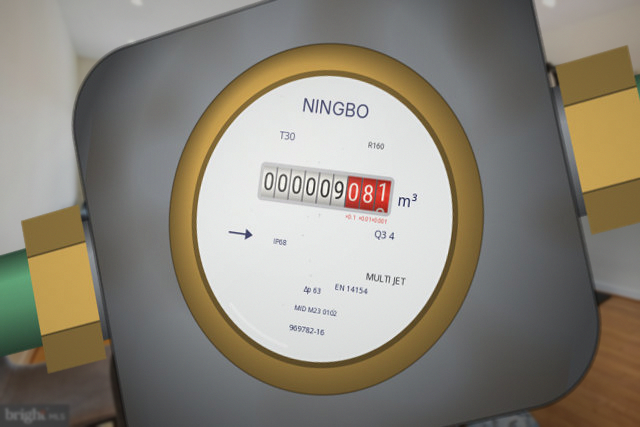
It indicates 9.081 m³
